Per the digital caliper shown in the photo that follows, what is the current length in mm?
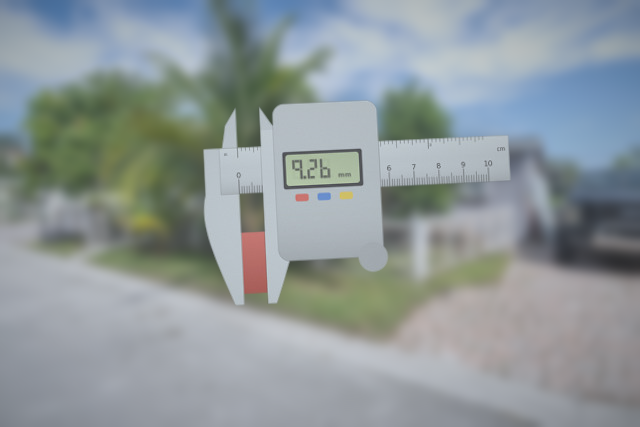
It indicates 9.26 mm
